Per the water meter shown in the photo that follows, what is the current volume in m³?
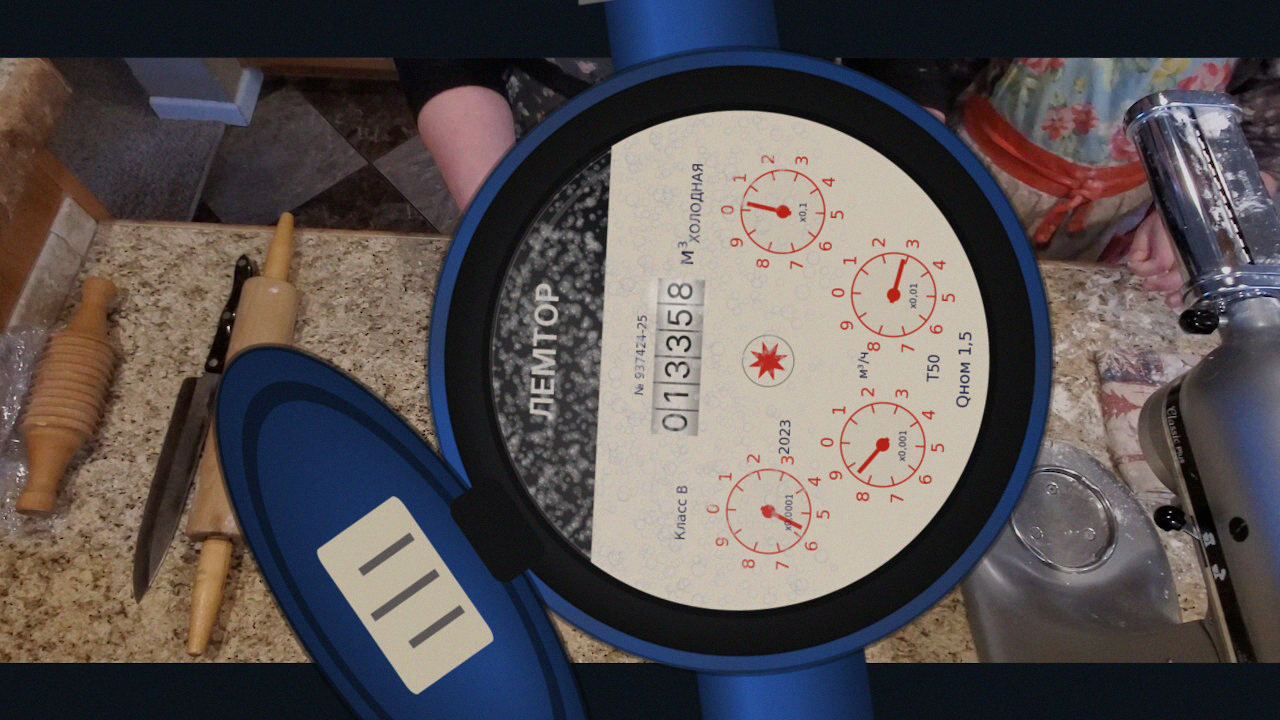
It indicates 13358.0285 m³
